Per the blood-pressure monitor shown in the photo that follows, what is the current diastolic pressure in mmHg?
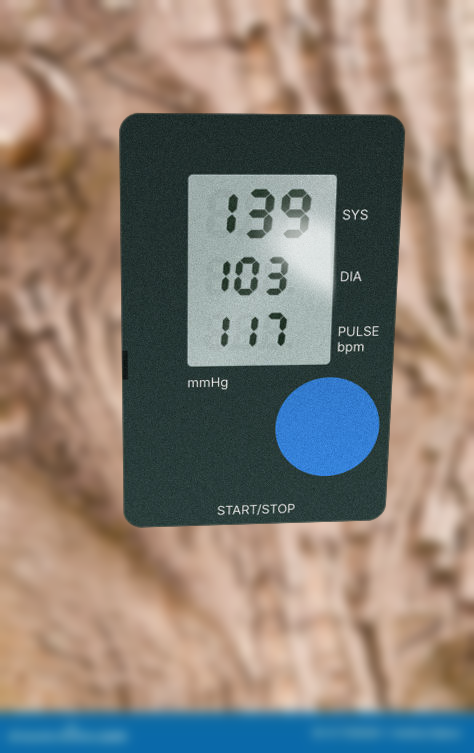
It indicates 103 mmHg
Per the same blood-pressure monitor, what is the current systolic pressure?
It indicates 139 mmHg
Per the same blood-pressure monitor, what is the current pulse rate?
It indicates 117 bpm
